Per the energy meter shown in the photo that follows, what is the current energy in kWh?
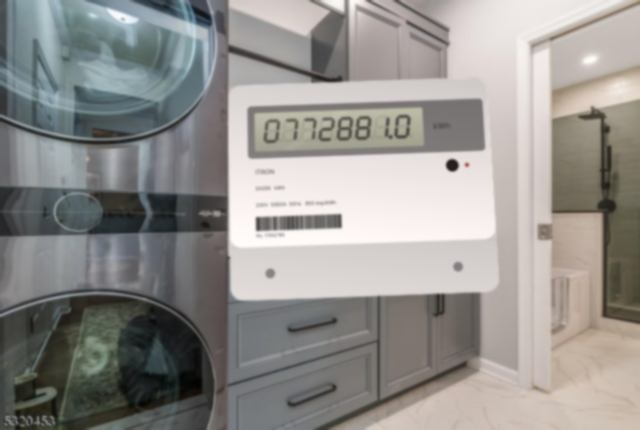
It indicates 772881.0 kWh
